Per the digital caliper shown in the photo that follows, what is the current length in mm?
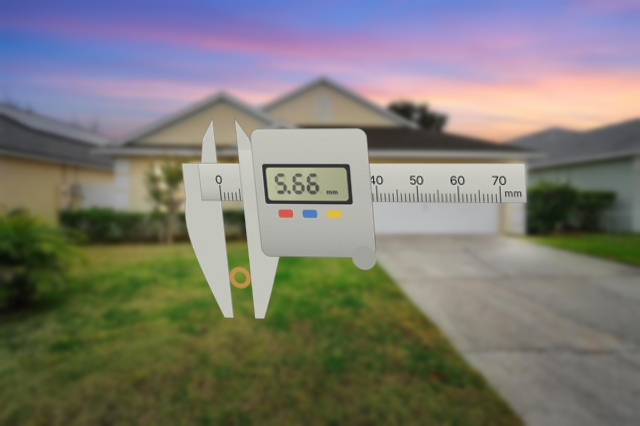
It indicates 5.66 mm
